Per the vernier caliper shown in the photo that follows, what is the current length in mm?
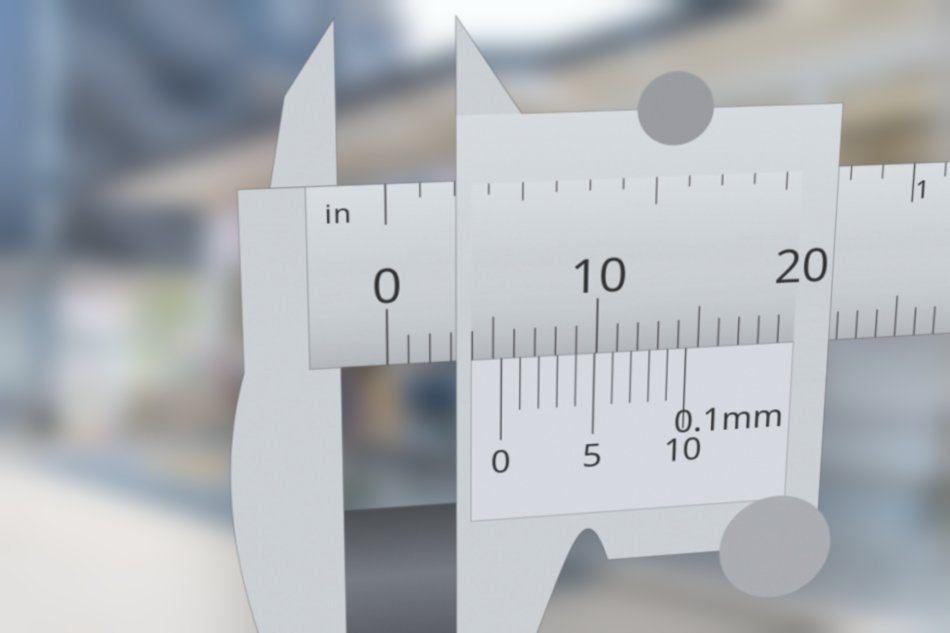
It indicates 5.4 mm
